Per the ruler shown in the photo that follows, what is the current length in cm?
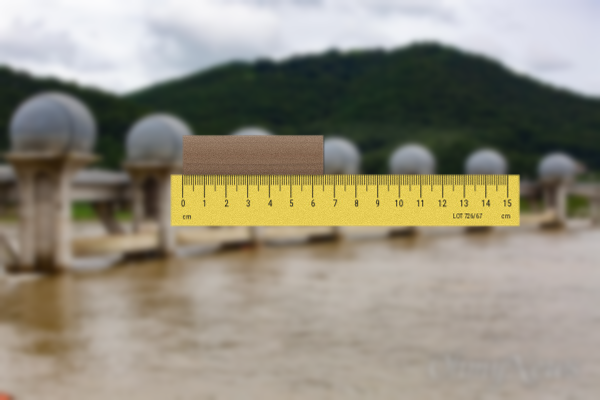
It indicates 6.5 cm
